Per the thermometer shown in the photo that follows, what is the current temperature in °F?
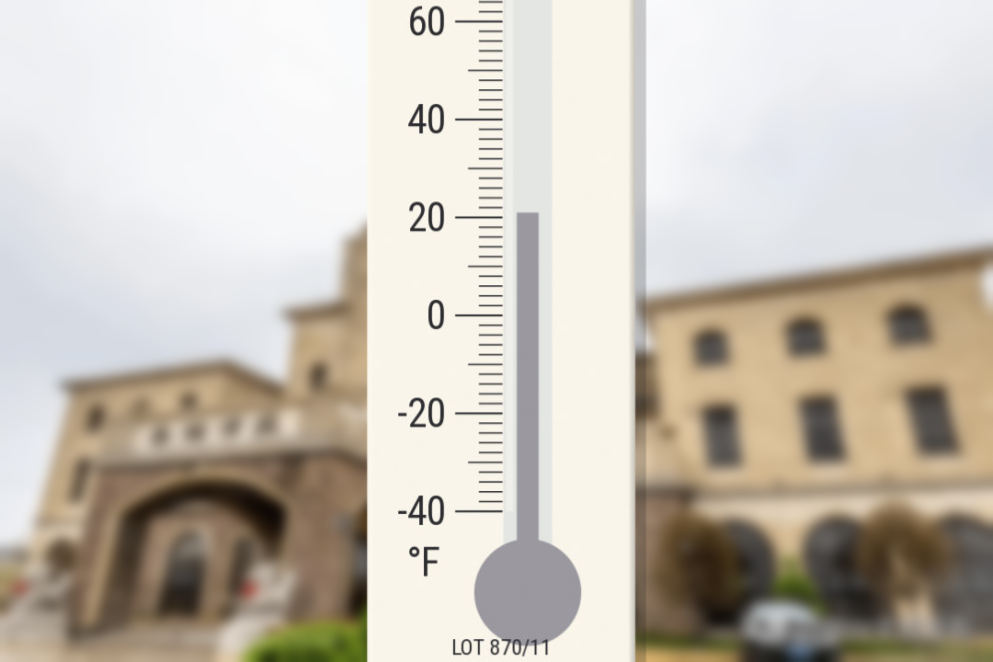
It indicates 21 °F
